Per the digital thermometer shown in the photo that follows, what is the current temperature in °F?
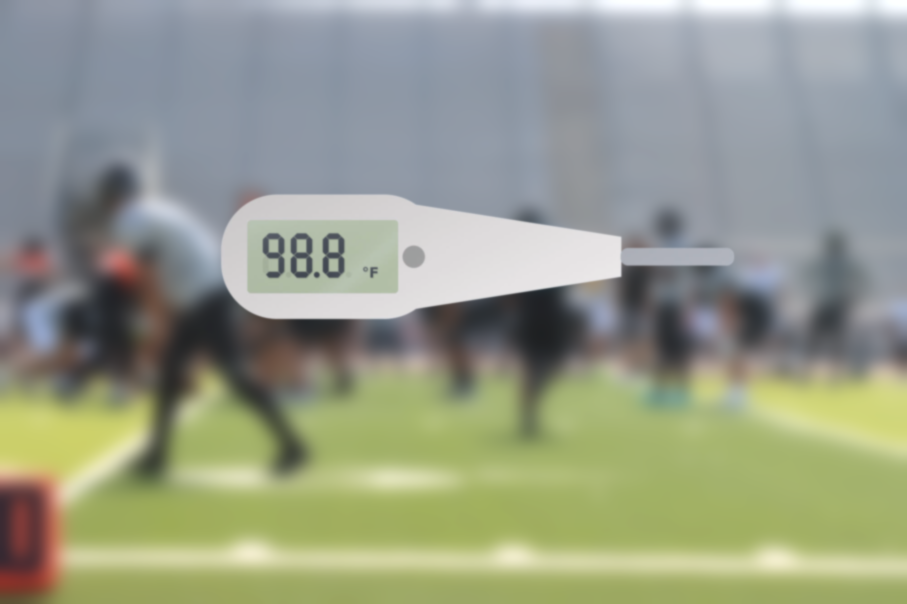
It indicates 98.8 °F
